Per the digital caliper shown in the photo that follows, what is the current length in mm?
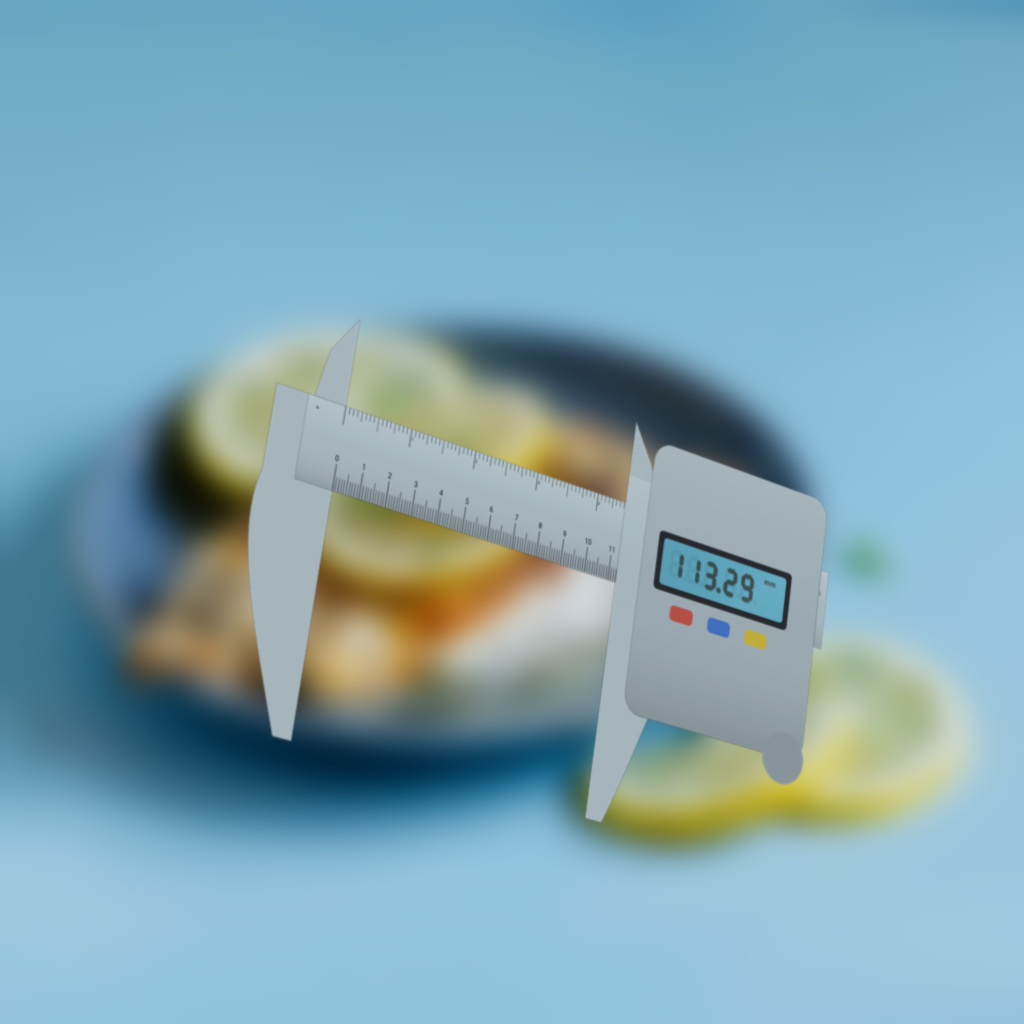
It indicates 113.29 mm
